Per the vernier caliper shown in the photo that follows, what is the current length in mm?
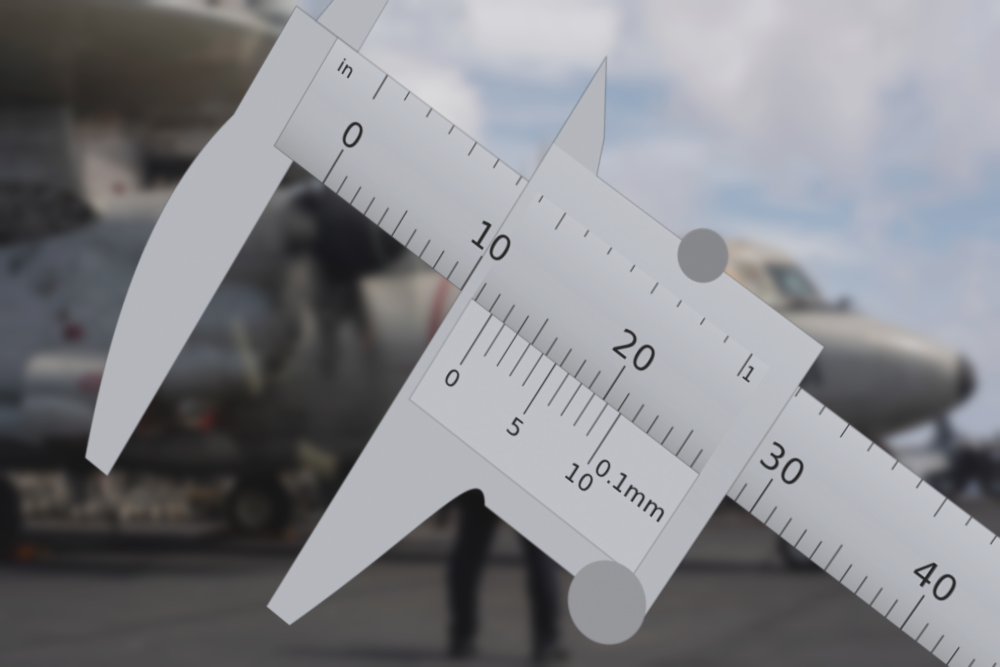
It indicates 12.2 mm
